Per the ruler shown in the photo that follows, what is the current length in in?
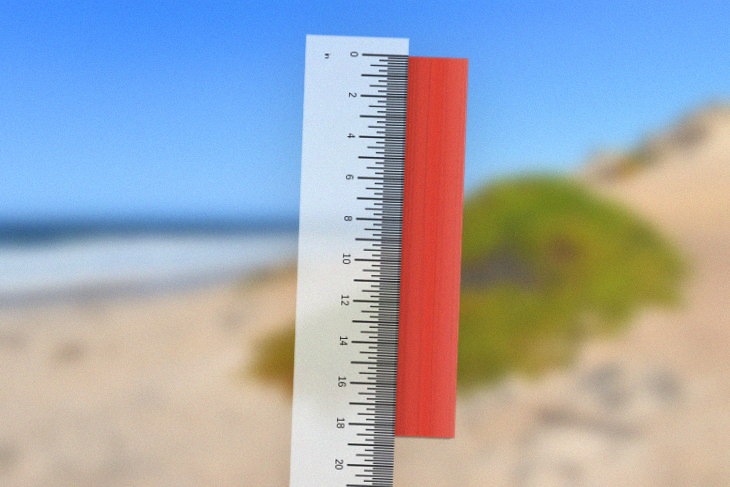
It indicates 18.5 in
